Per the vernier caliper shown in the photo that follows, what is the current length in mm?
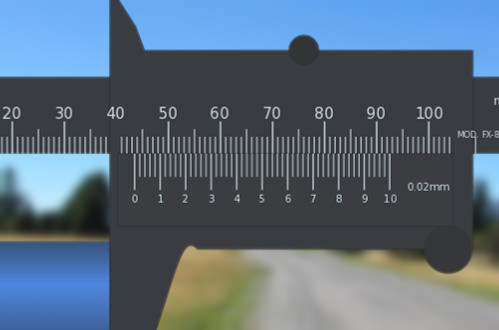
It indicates 43.5 mm
